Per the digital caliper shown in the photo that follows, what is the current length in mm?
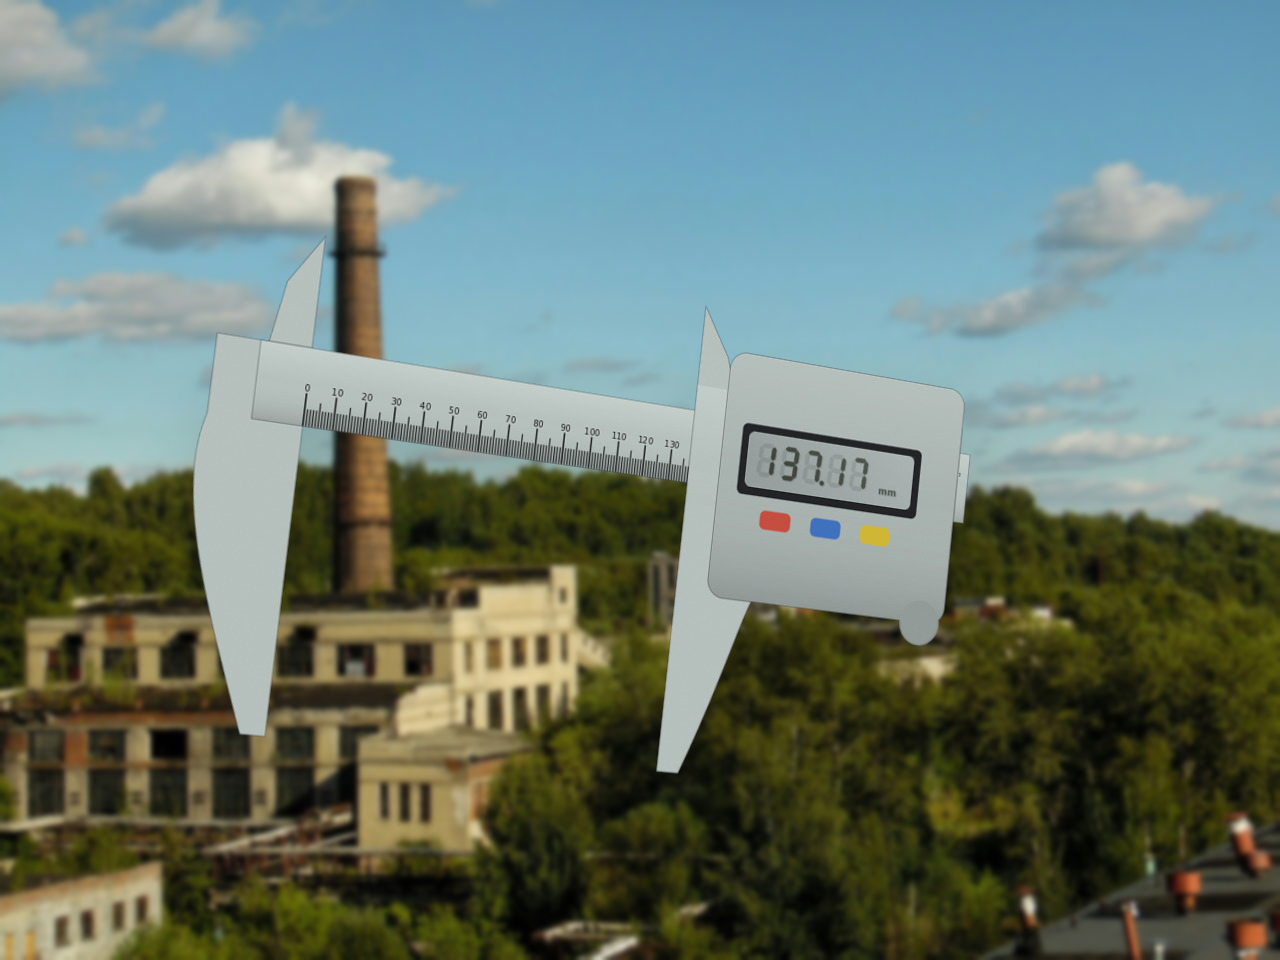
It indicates 137.17 mm
